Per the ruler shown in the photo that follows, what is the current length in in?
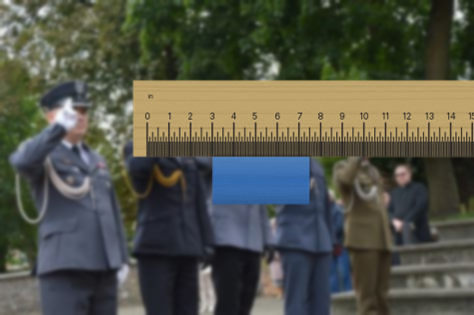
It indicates 4.5 in
